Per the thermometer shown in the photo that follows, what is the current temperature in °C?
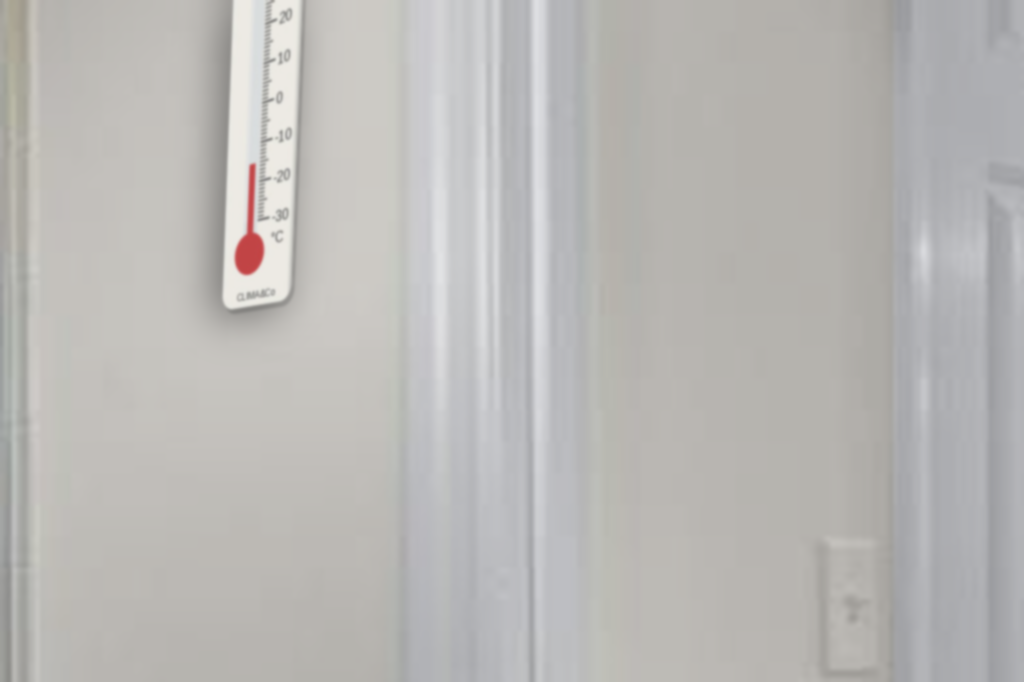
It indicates -15 °C
